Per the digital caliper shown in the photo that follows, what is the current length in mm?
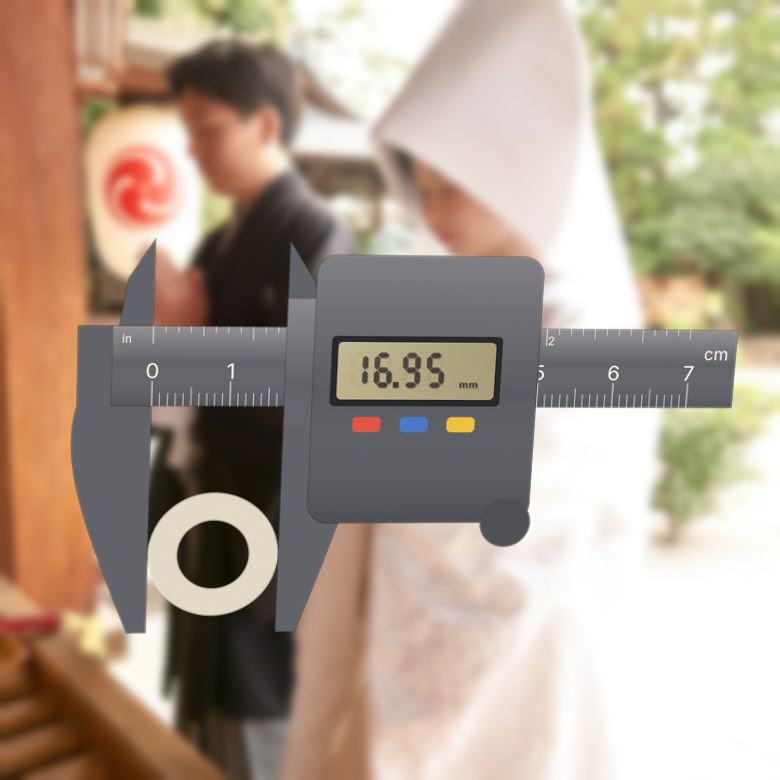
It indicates 16.95 mm
